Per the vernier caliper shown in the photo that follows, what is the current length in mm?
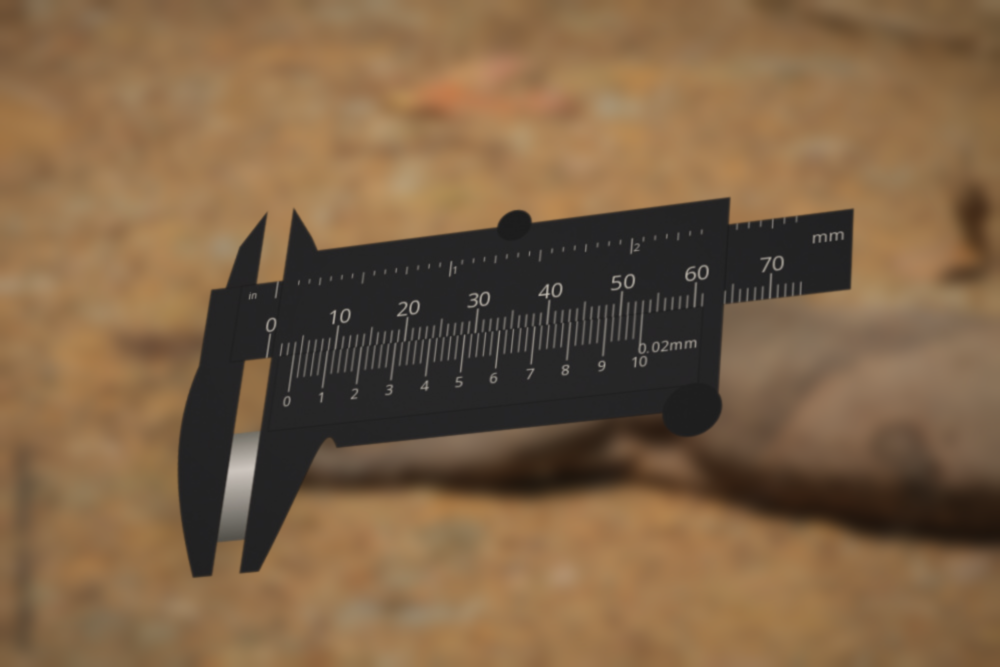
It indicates 4.0 mm
